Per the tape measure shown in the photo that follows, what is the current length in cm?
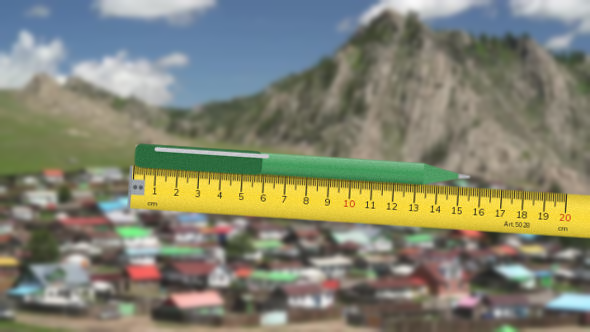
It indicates 15.5 cm
